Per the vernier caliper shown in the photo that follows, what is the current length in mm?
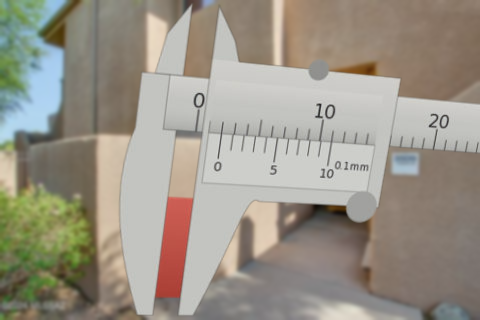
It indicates 2.0 mm
